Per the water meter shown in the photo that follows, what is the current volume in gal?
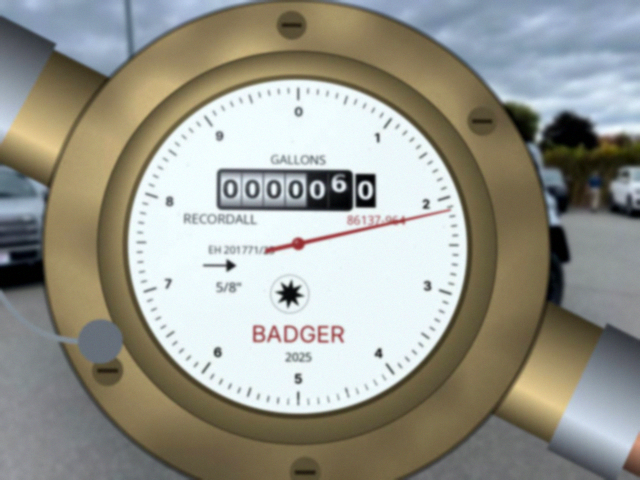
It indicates 62.1 gal
